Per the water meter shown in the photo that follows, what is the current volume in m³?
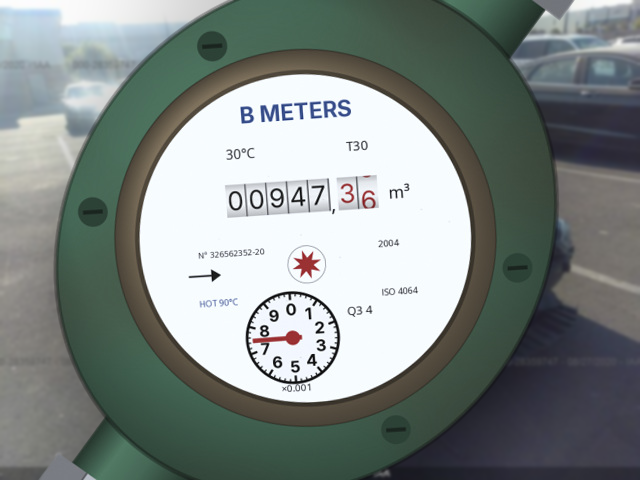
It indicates 947.357 m³
